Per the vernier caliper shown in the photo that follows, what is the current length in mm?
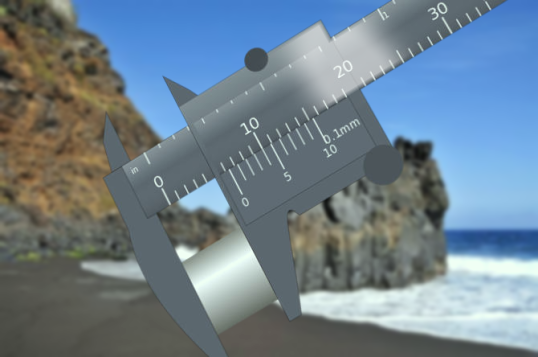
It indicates 6.4 mm
